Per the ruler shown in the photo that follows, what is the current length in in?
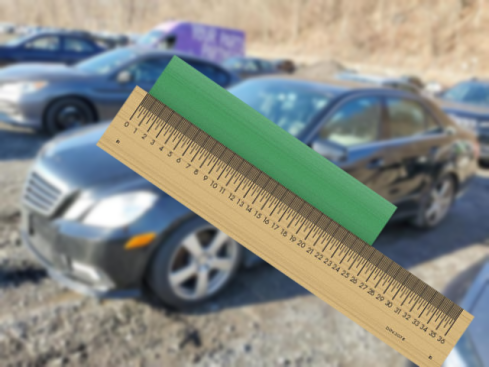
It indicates 25.5 in
